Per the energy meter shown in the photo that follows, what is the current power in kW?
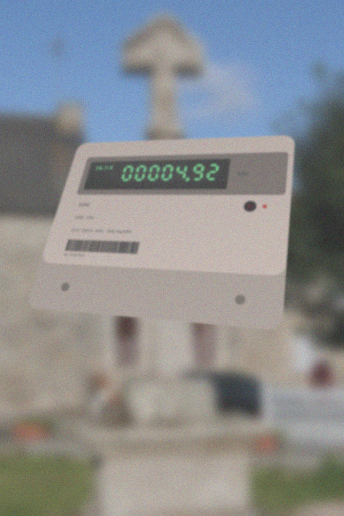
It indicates 4.92 kW
